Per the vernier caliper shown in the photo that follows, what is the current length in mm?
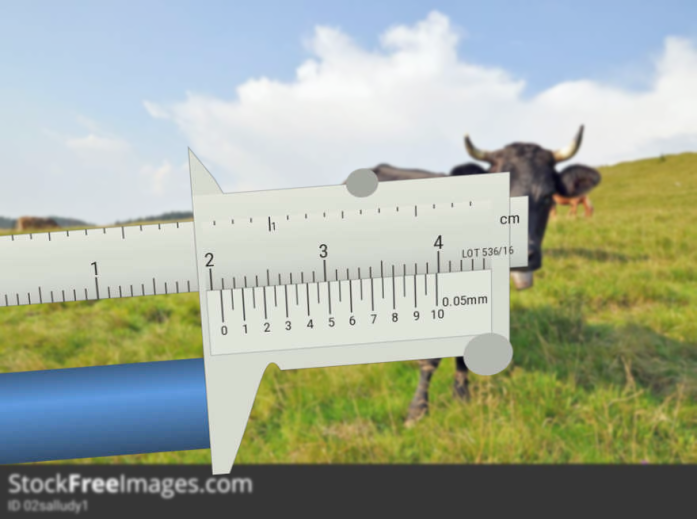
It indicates 20.8 mm
